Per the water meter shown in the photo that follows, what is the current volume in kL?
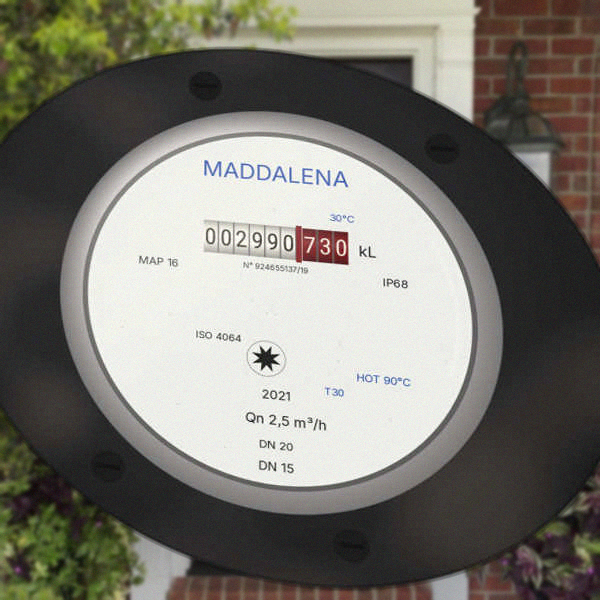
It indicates 2990.730 kL
